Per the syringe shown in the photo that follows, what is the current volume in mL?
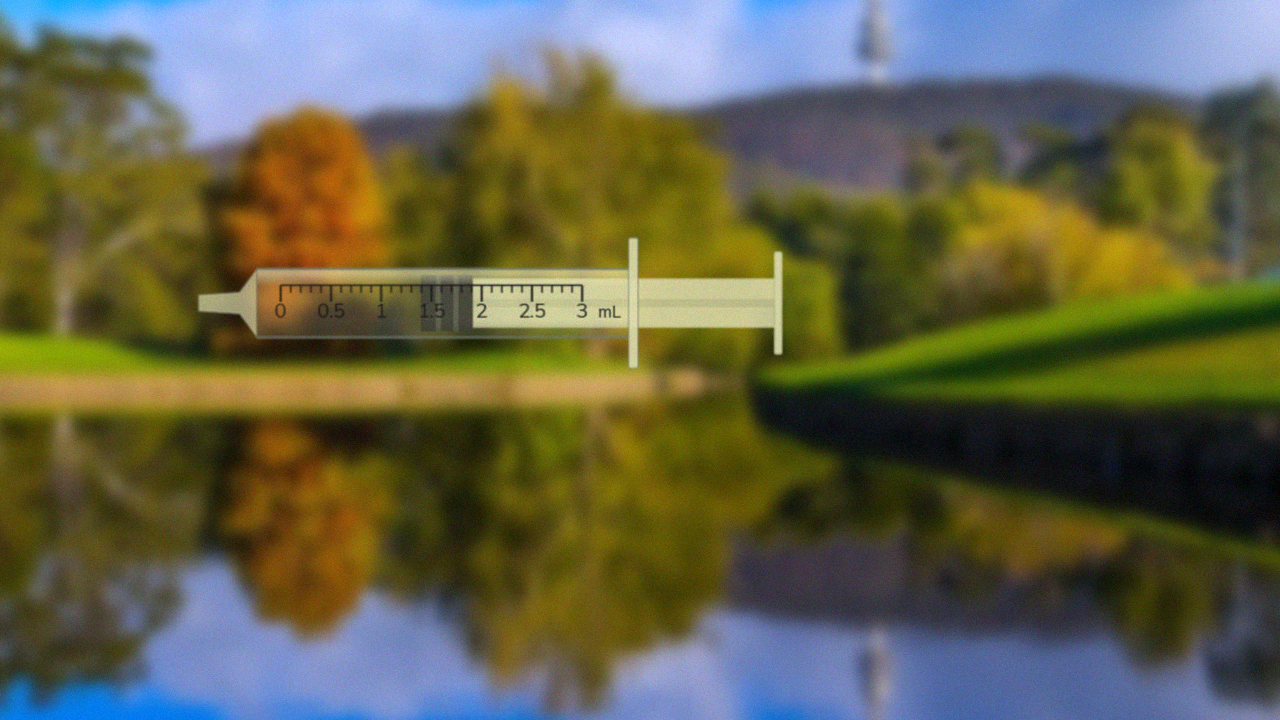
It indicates 1.4 mL
